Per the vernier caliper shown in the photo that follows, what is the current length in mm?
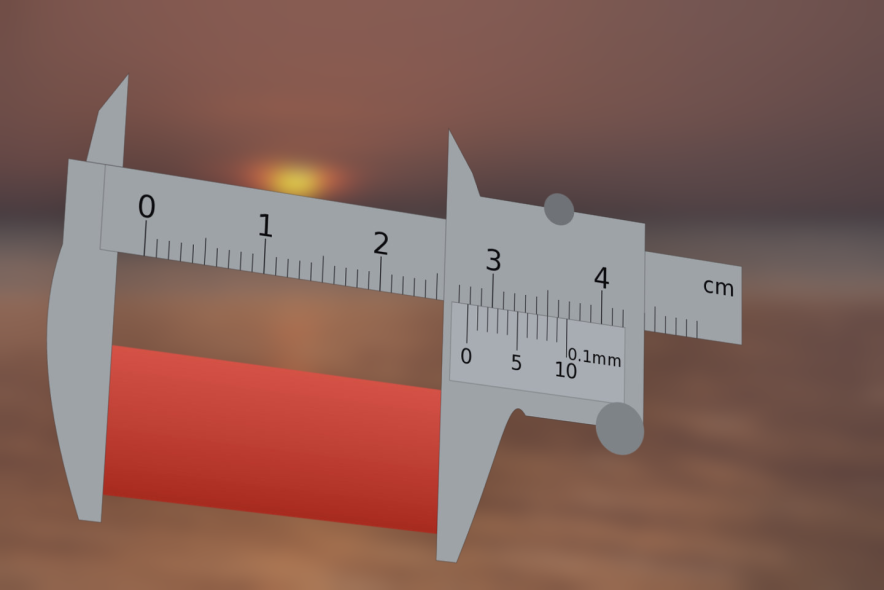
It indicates 27.8 mm
